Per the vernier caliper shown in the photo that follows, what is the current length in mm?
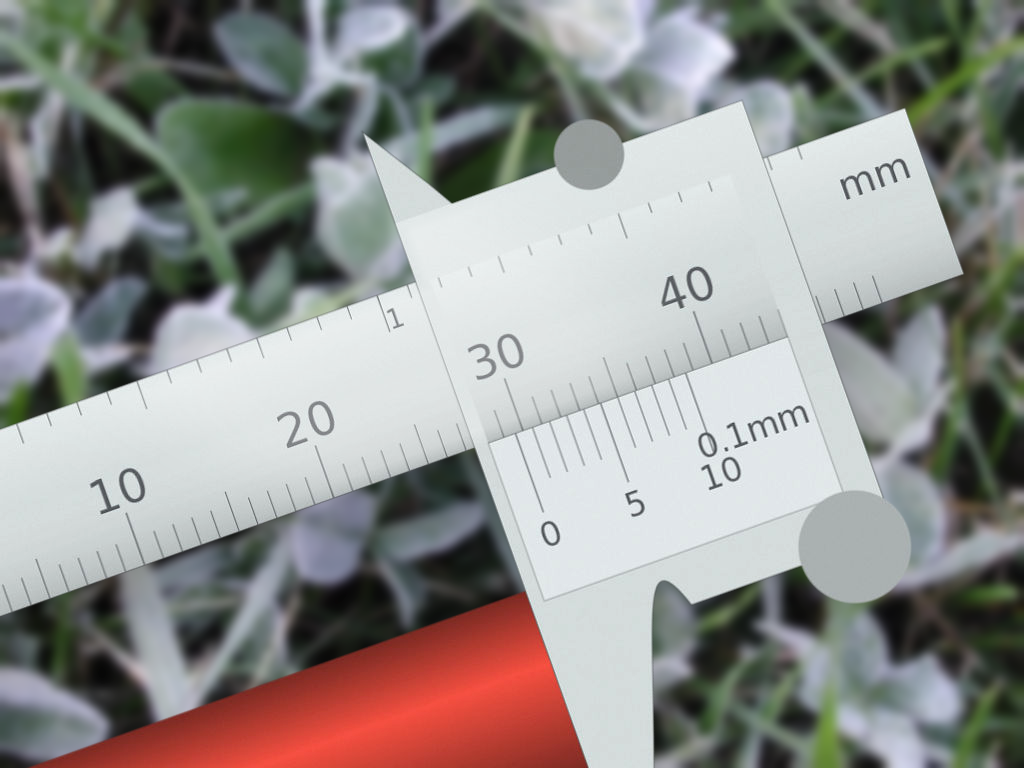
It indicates 29.6 mm
